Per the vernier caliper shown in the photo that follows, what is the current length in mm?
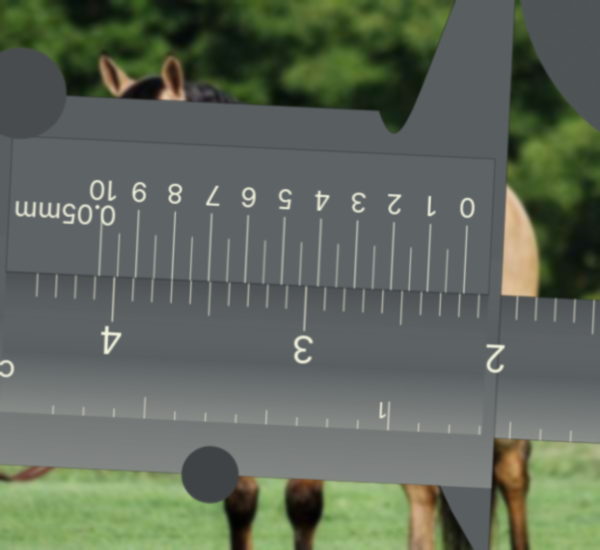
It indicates 21.8 mm
